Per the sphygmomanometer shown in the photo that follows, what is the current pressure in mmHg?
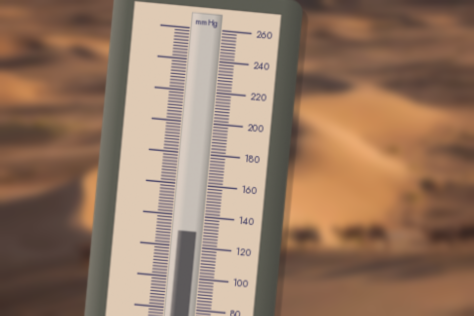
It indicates 130 mmHg
